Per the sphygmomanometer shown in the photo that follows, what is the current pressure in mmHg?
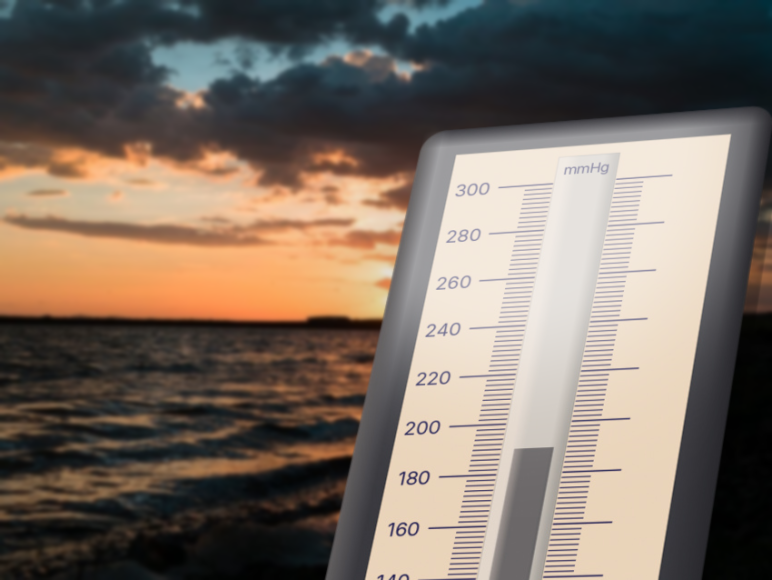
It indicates 190 mmHg
